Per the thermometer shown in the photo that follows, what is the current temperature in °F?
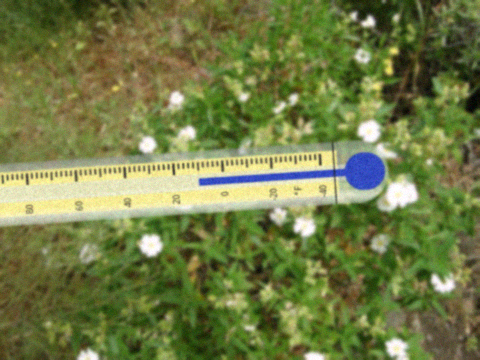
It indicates 10 °F
